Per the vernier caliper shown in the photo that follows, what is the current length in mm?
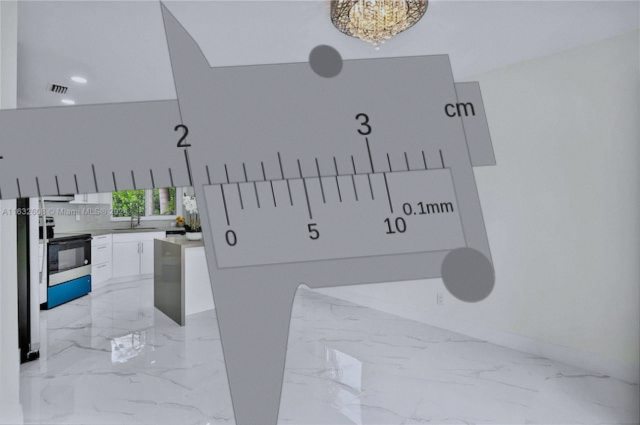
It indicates 21.6 mm
